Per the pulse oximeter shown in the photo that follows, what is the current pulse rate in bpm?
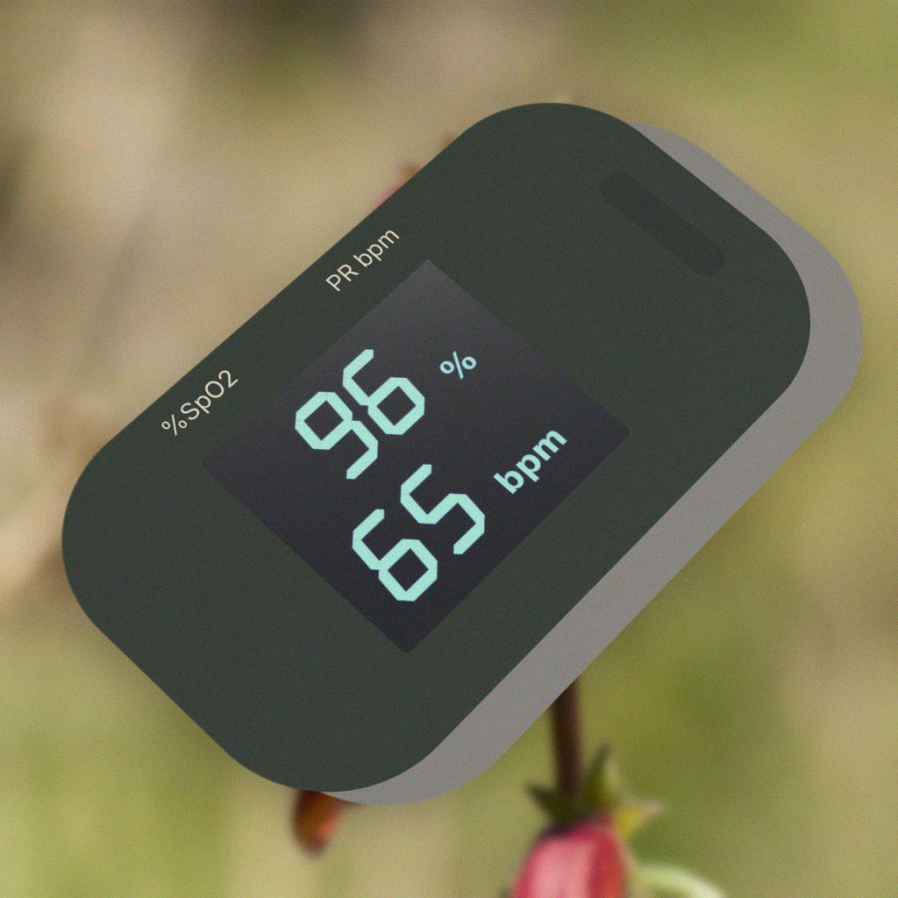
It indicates 65 bpm
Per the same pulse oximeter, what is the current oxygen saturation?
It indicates 96 %
